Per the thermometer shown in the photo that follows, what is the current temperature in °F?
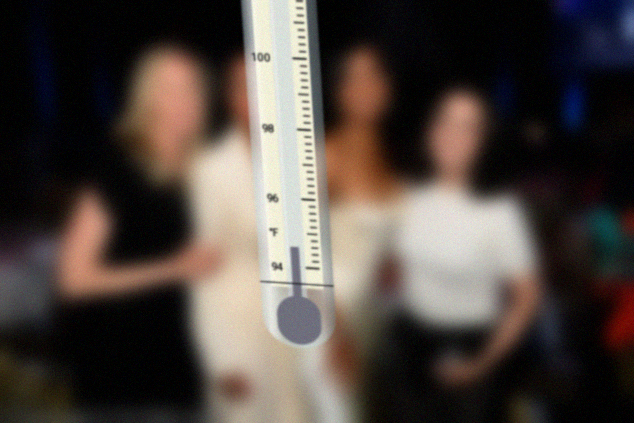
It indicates 94.6 °F
